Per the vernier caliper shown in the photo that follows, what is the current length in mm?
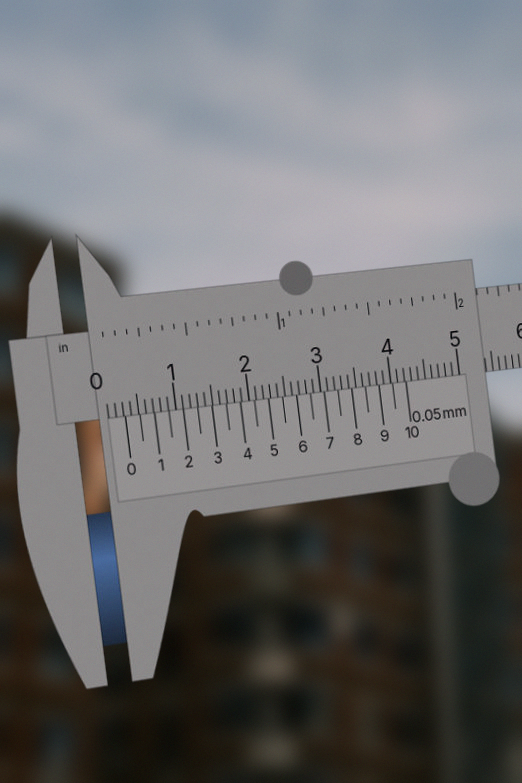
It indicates 3.2 mm
